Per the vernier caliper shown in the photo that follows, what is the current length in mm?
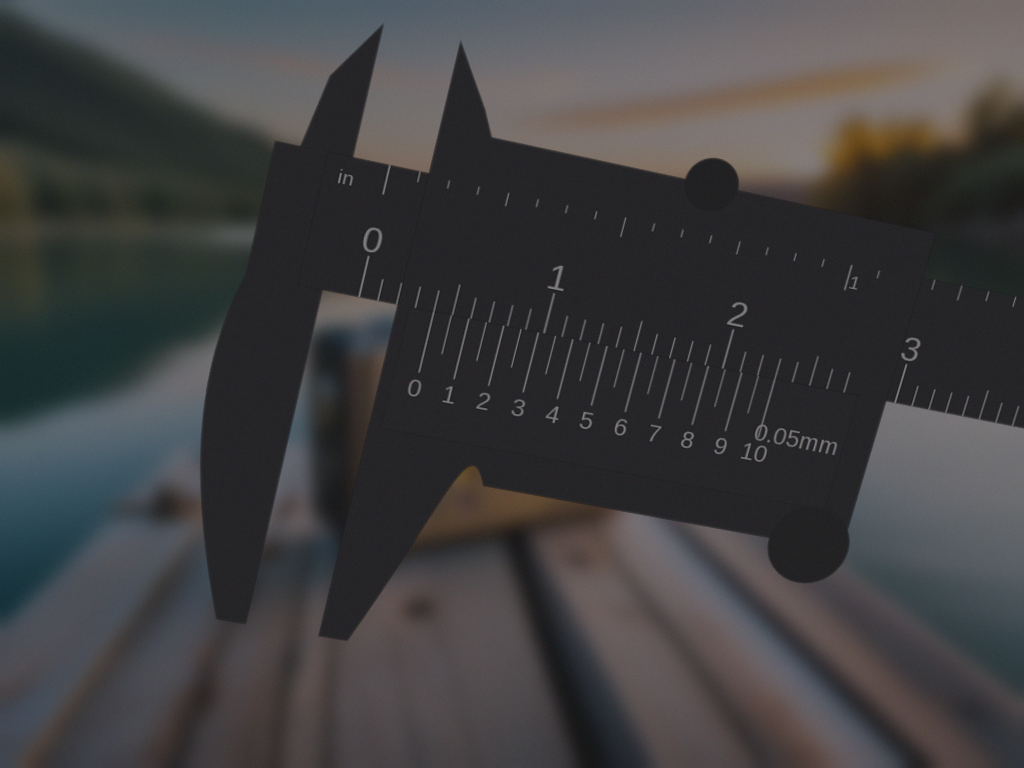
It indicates 4.0 mm
